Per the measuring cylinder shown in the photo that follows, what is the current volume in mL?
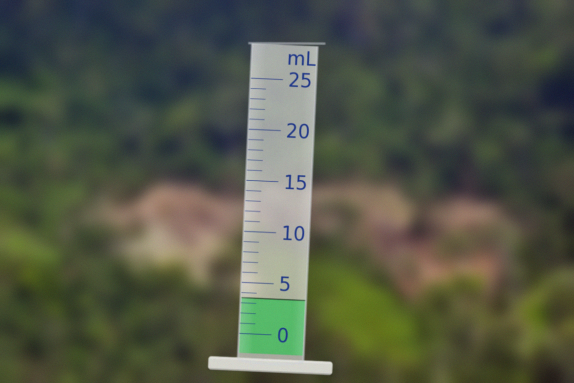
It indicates 3.5 mL
